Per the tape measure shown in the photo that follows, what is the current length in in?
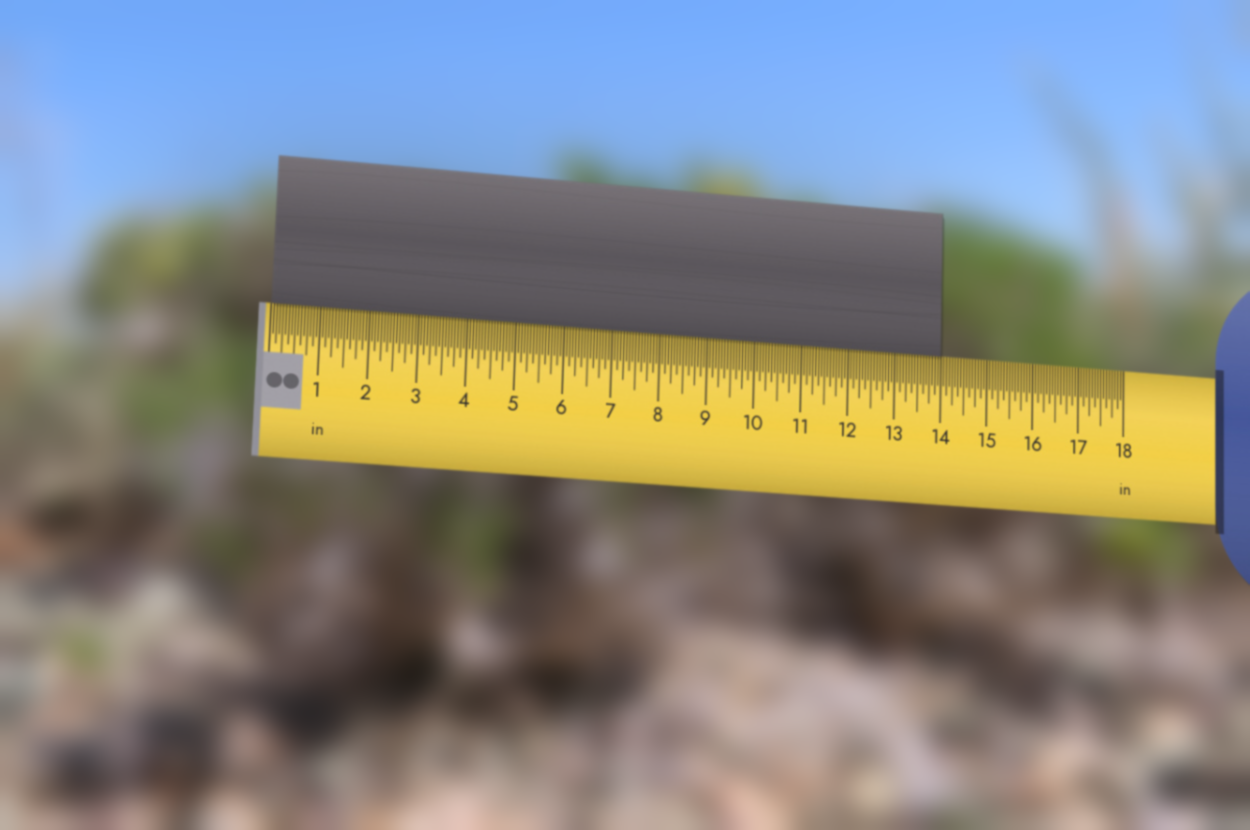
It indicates 14 in
